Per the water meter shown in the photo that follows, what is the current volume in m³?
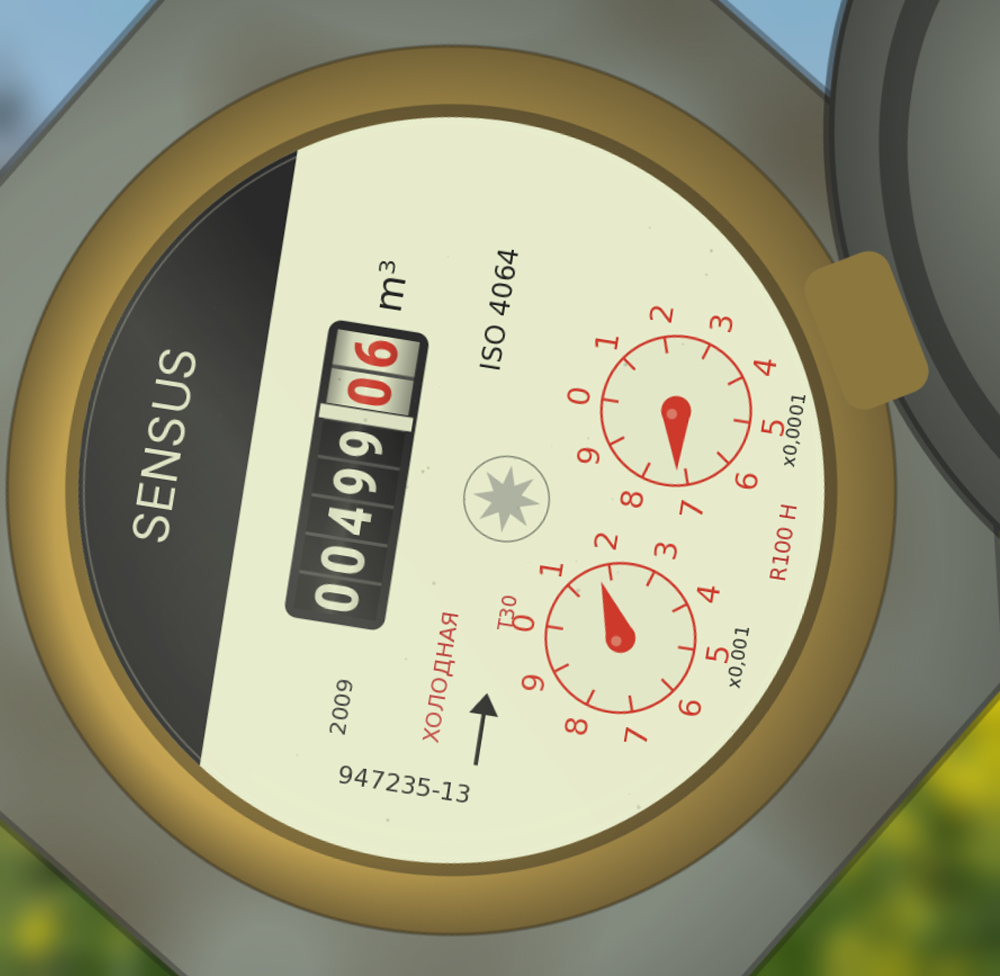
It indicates 499.0617 m³
